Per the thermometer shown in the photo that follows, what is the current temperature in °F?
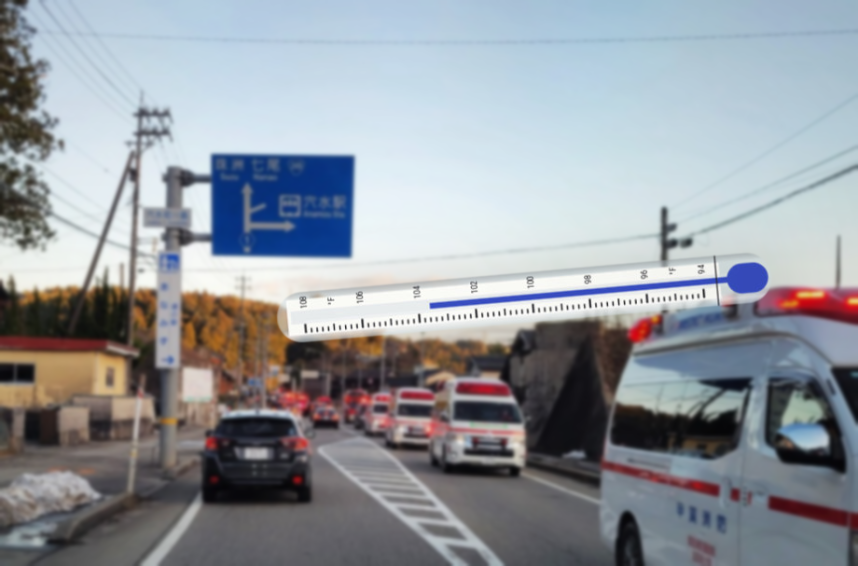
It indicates 103.6 °F
